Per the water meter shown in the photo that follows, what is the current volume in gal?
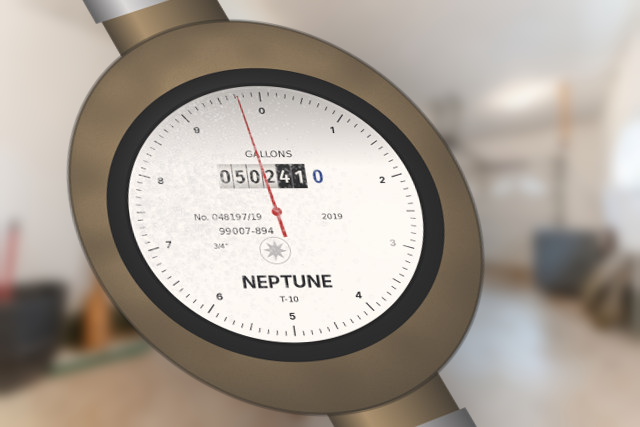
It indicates 502409.7 gal
